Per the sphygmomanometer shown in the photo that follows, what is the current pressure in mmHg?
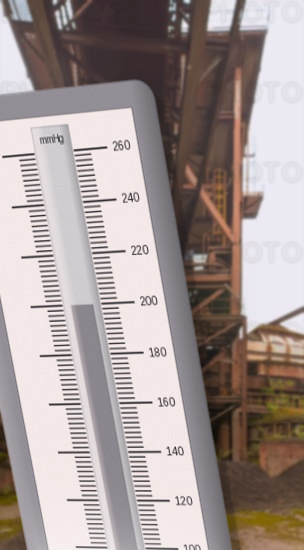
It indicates 200 mmHg
